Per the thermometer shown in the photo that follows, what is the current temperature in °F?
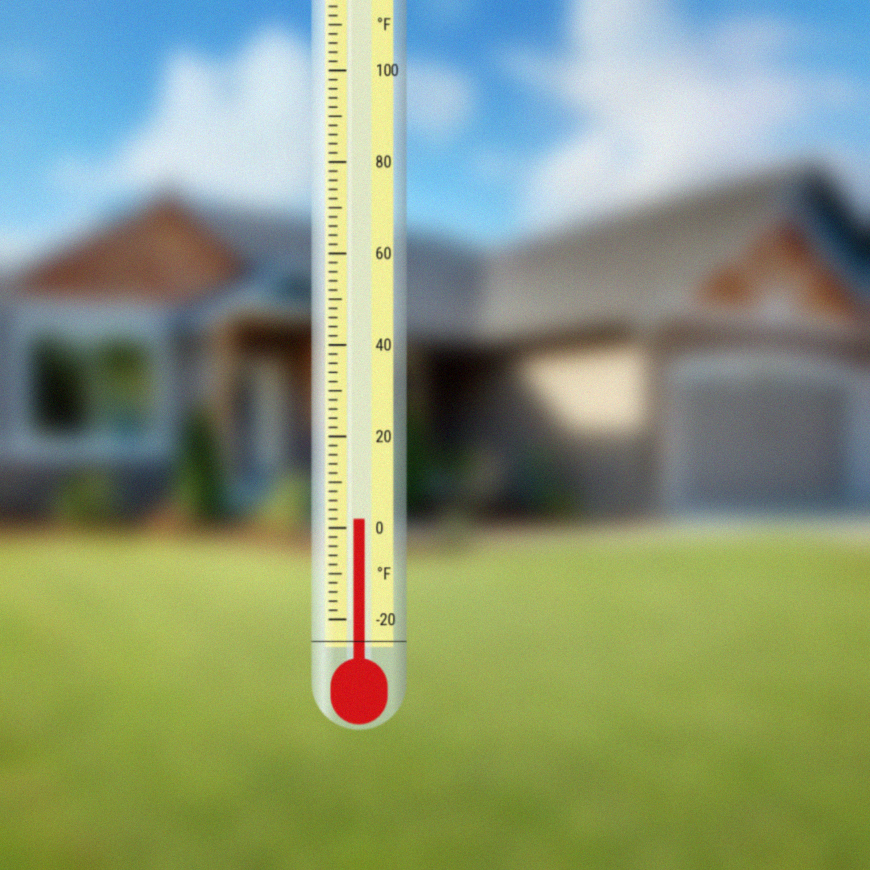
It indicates 2 °F
